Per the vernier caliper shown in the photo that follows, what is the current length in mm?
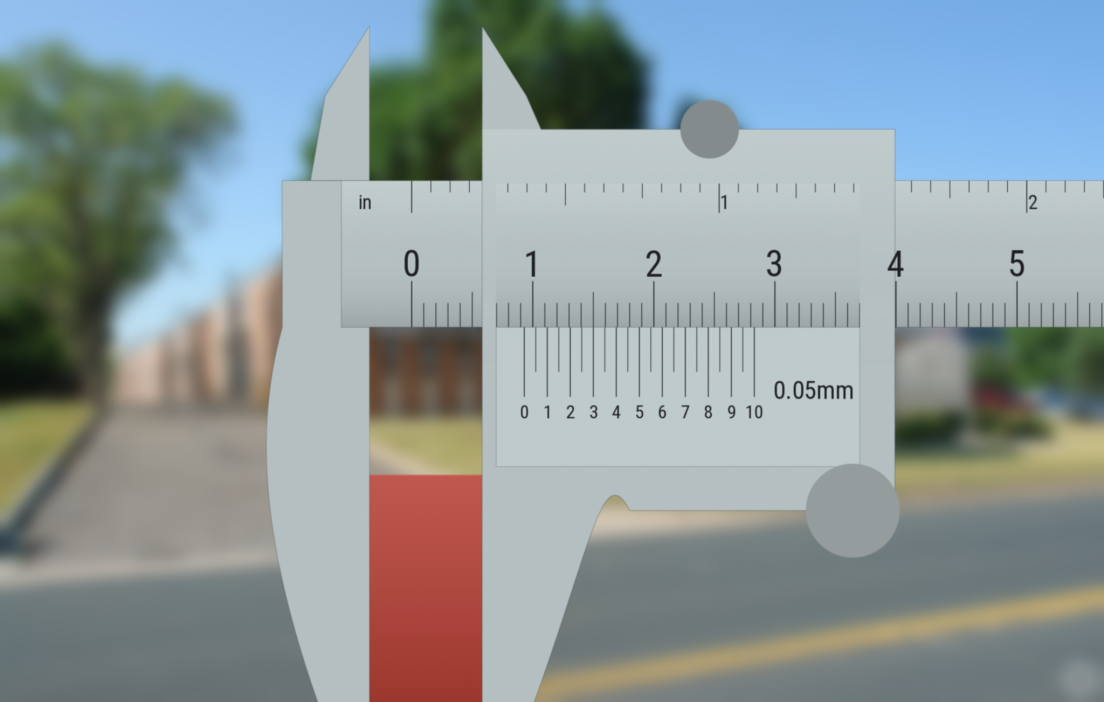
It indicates 9.3 mm
